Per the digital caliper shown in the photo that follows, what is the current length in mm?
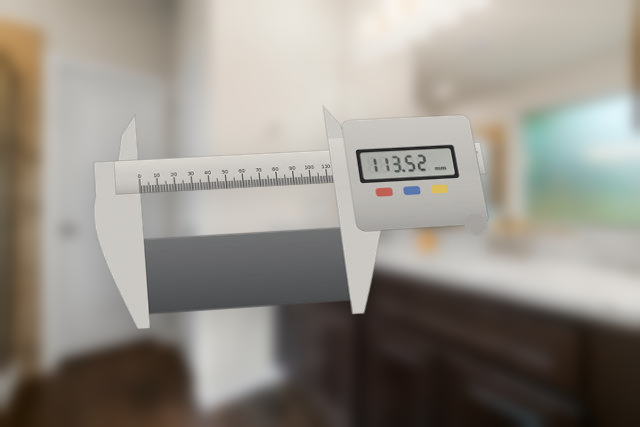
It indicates 113.52 mm
